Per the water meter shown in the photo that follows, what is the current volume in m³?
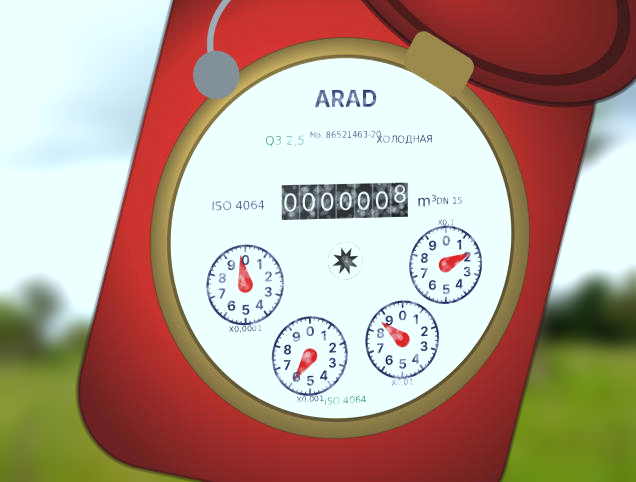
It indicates 8.1859 m³
